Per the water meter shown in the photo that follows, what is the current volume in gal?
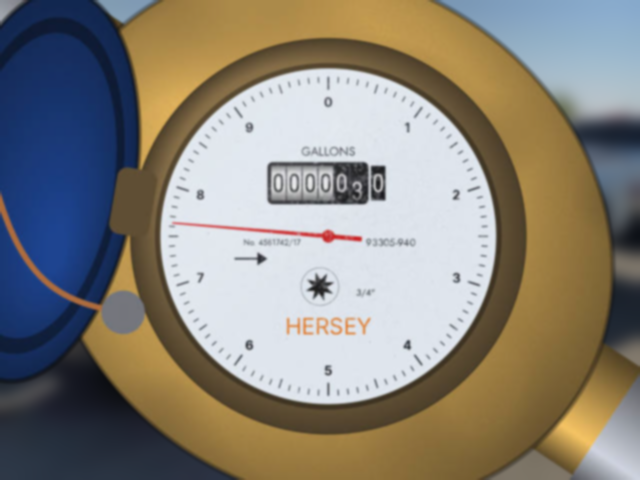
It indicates 27.6 gal
